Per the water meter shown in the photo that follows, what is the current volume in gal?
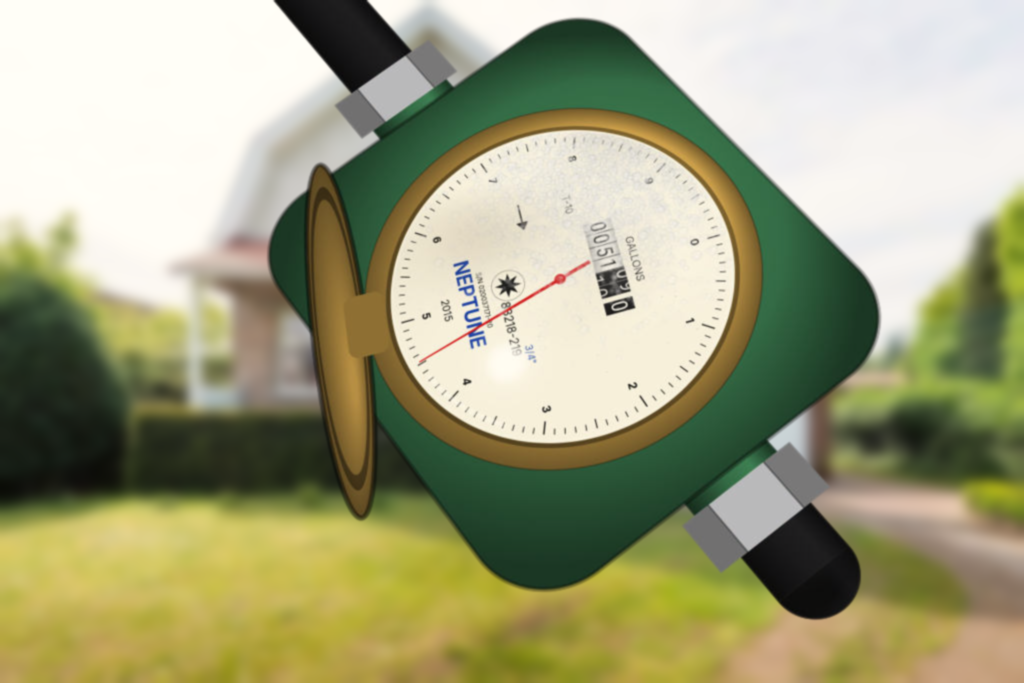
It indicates 51094.5 gal
